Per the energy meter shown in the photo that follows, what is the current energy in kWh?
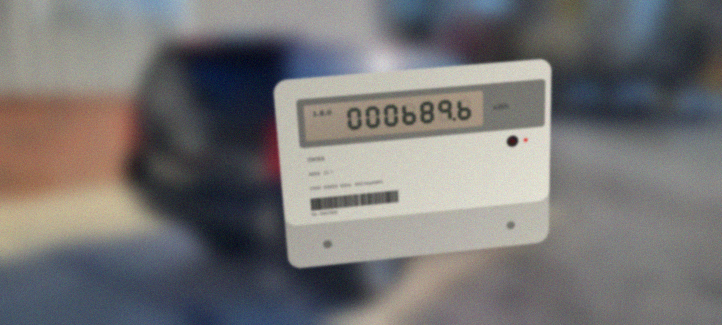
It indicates 689.6 kWh
